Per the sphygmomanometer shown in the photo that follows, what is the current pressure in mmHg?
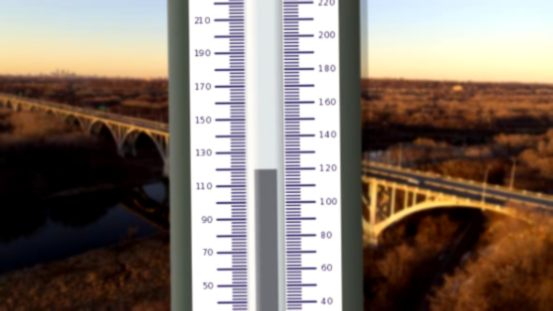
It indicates 120 mmHg
